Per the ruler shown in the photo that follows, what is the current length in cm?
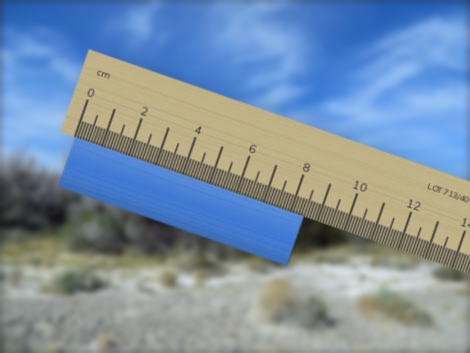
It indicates 8.5 cm
